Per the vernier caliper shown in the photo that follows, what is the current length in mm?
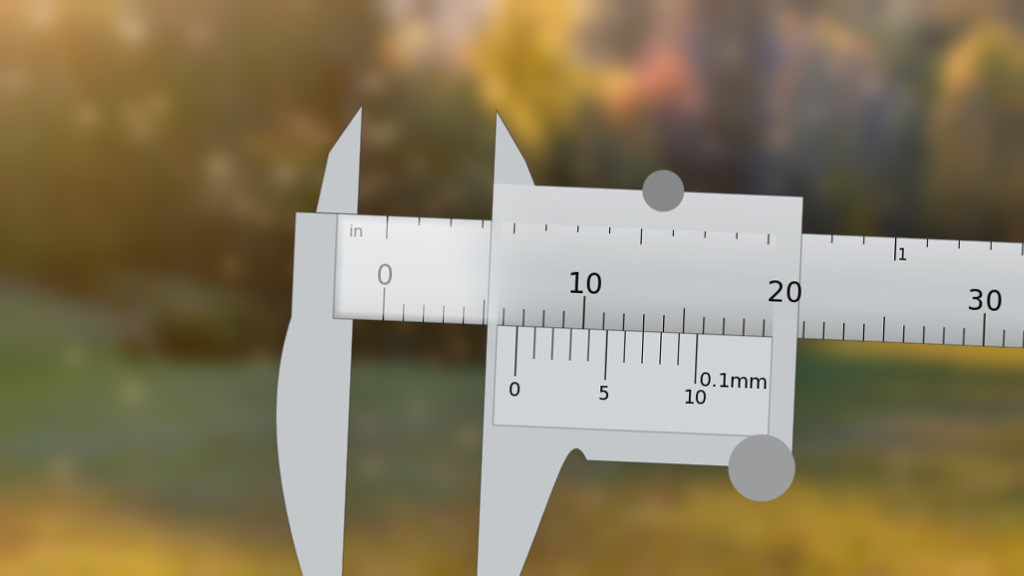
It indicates 6.7 mm
